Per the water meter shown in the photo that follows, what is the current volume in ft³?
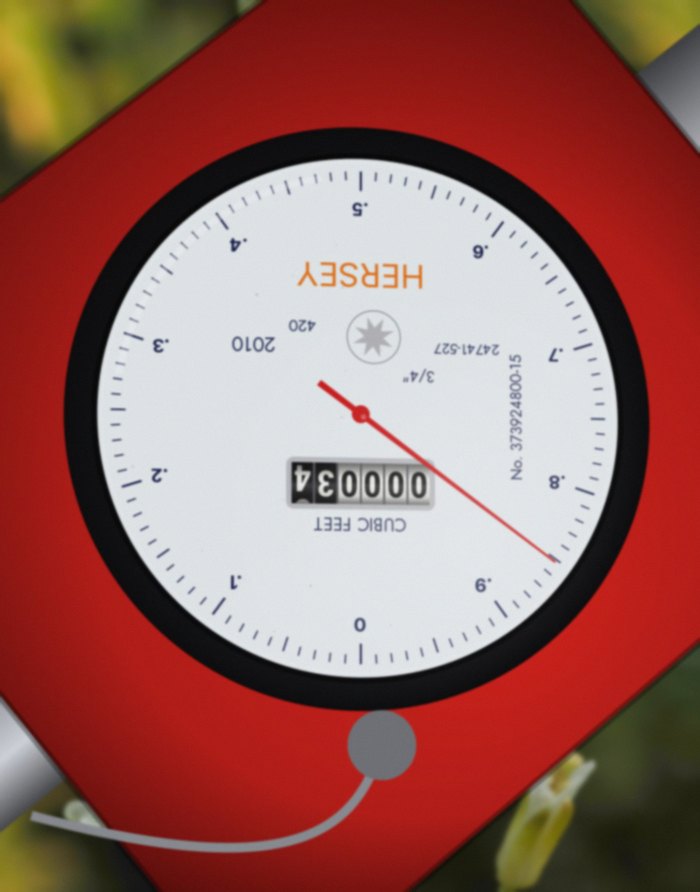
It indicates 33.85 ft³
